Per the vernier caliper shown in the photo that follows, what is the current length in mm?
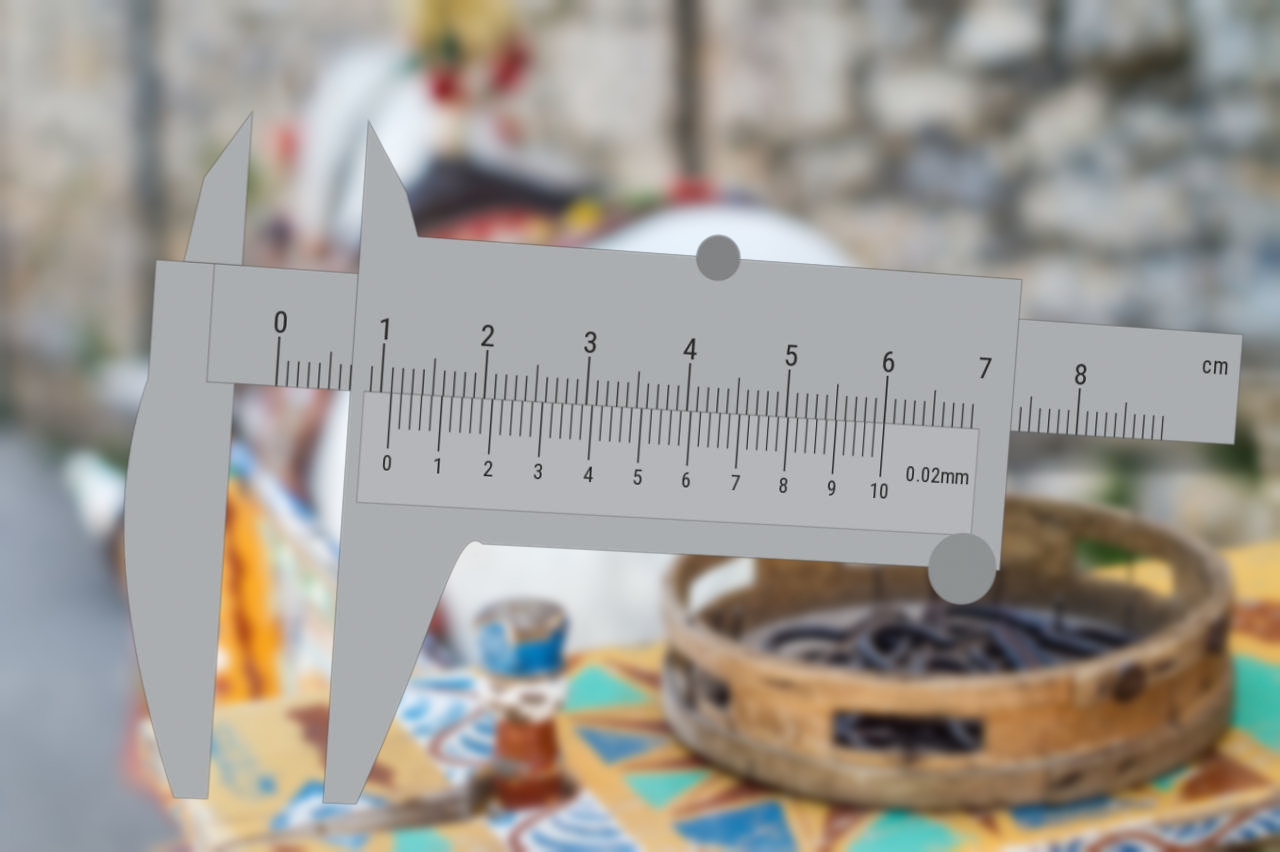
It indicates 11.0 mm
